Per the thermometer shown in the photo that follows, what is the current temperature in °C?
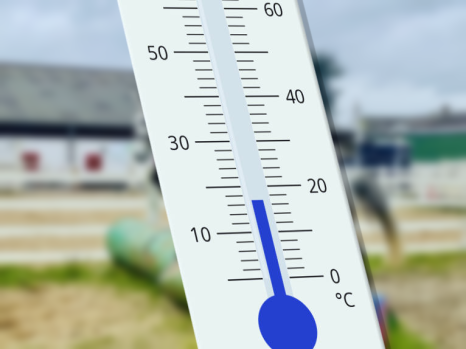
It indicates 17 °C
